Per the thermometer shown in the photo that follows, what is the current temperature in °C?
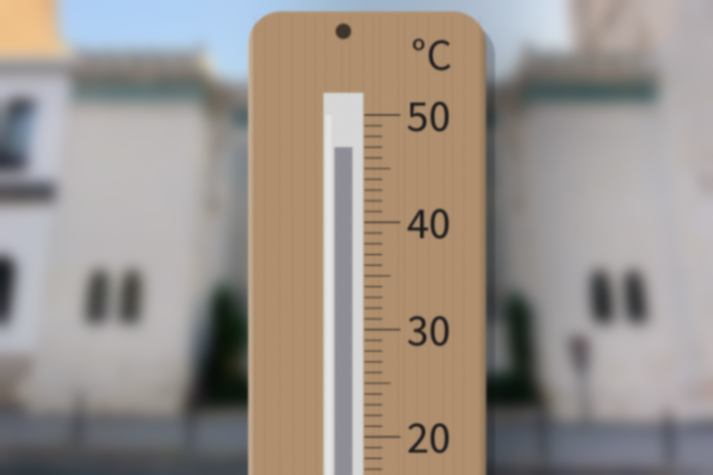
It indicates 47 °C
